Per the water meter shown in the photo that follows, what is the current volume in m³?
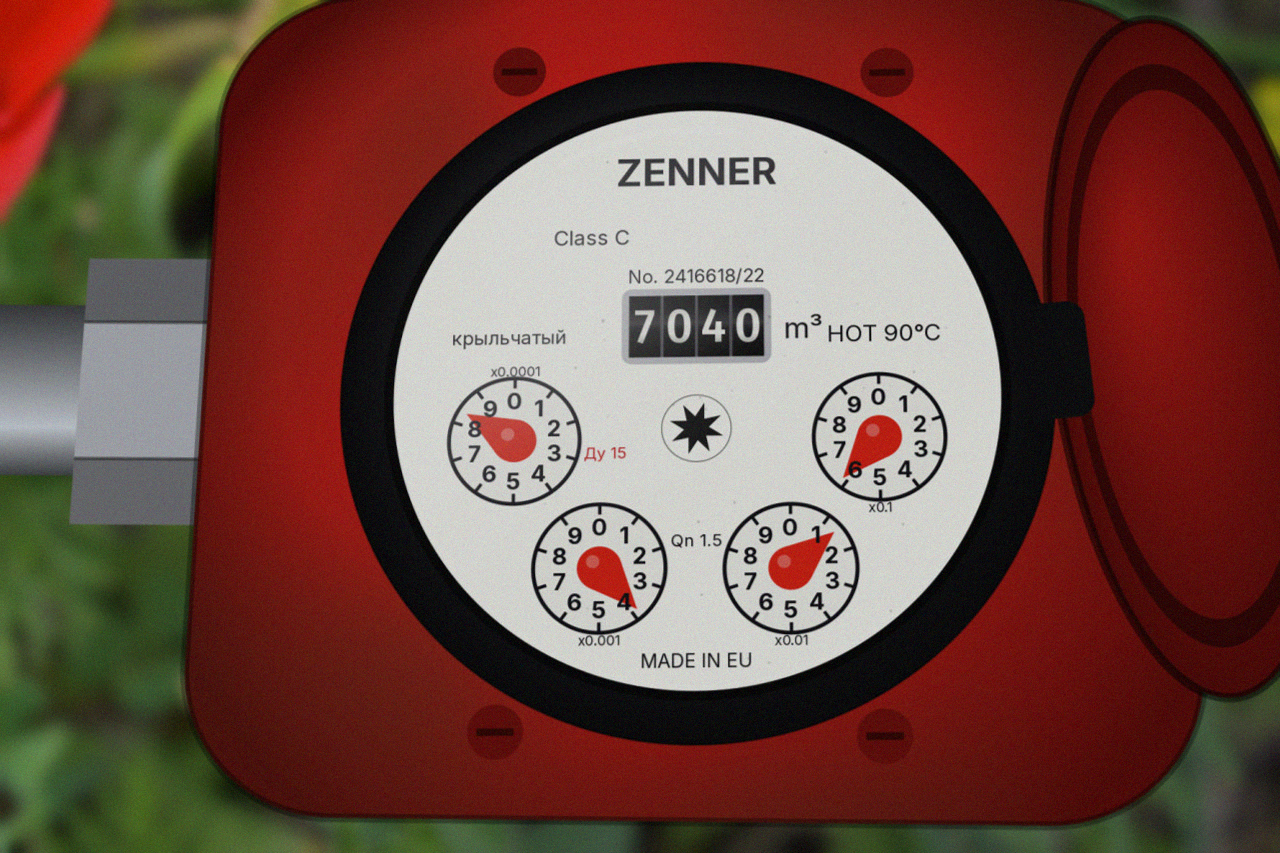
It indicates 7040.6138 m³
